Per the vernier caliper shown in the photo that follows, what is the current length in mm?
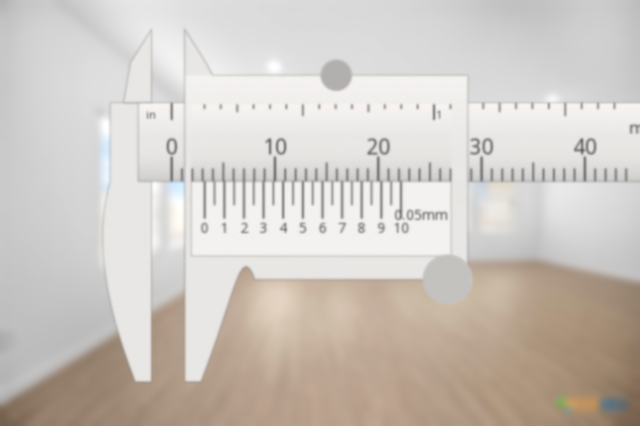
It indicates 3.2 mm
